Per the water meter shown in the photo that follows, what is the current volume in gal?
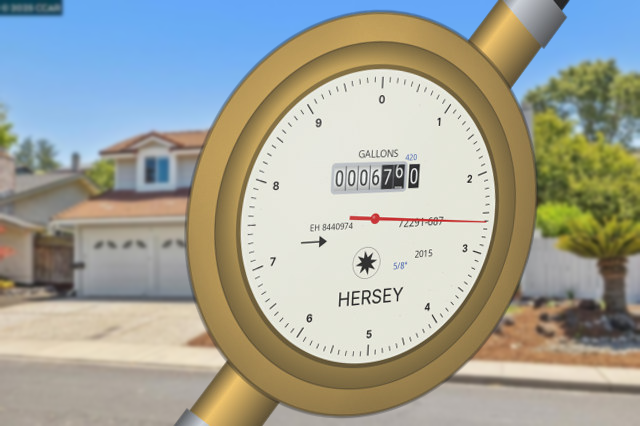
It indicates 6762.6 gal
